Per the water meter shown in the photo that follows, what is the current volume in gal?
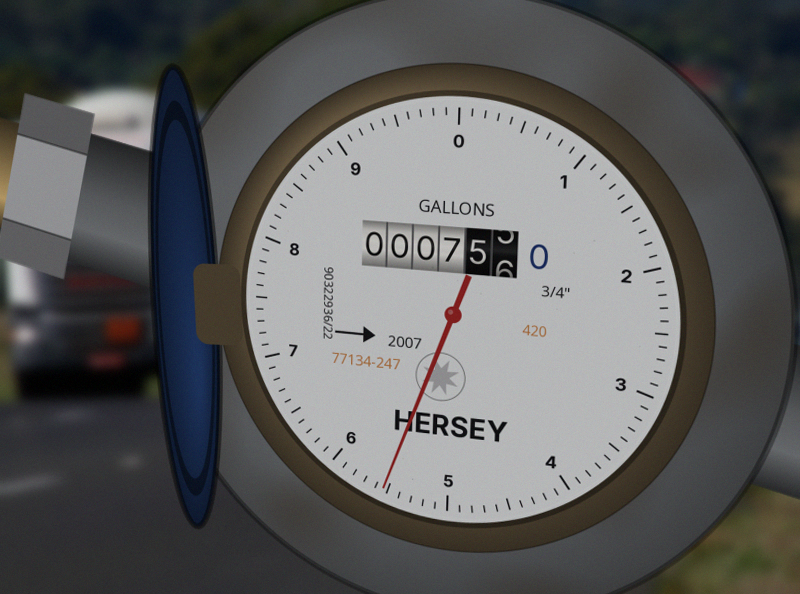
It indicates 7555.5 gal
